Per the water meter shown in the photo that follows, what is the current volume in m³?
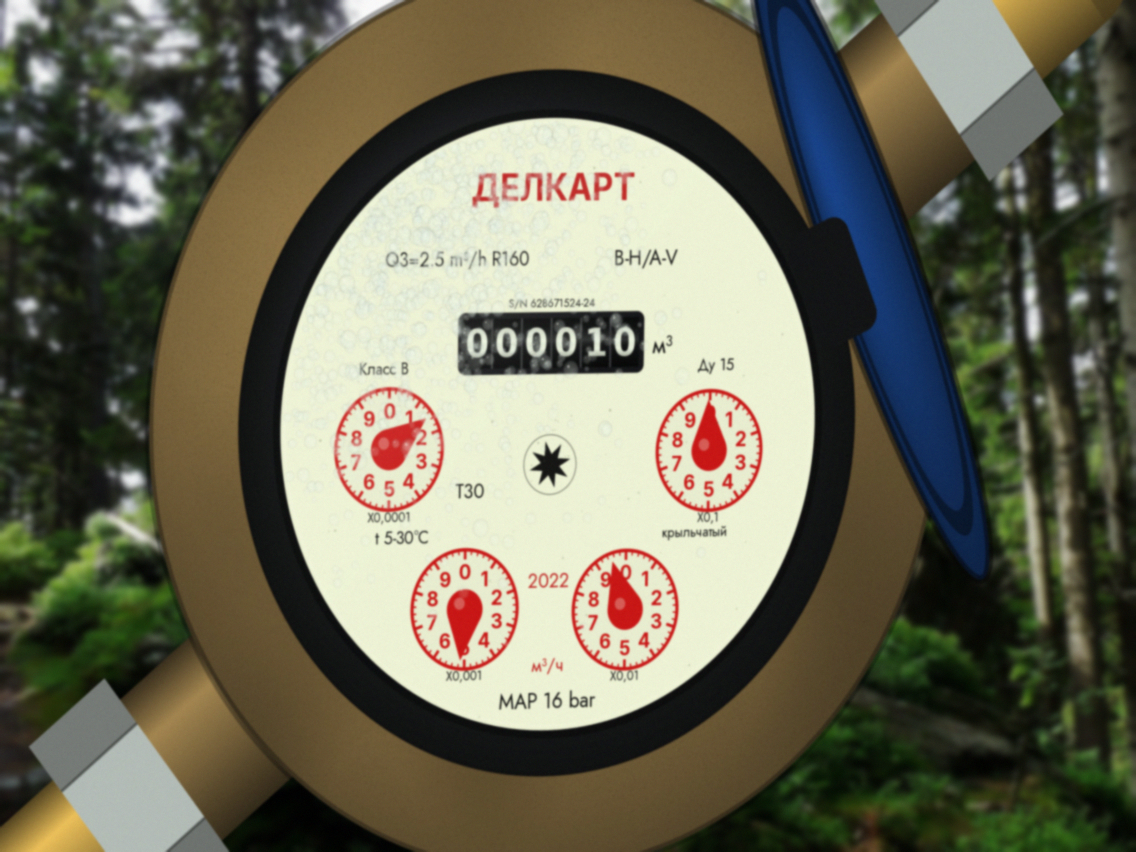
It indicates 9.9951 m³
